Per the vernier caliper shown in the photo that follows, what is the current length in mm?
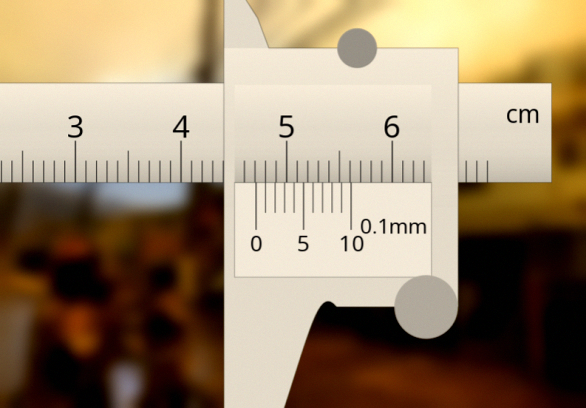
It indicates 47.1 mm
